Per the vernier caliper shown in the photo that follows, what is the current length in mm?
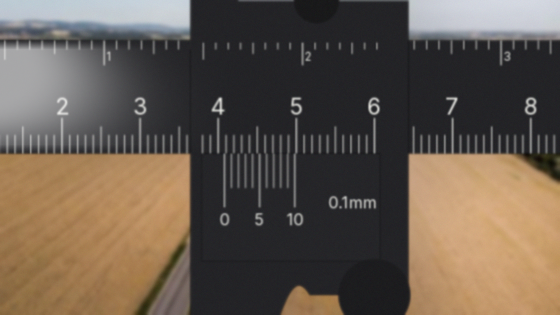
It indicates 40.8 mm
